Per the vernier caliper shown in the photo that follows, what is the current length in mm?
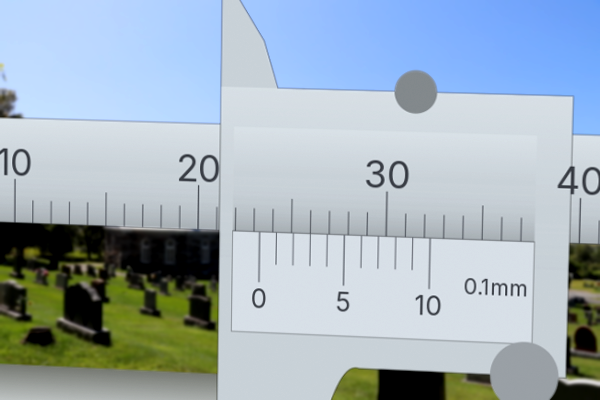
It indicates 23.3 mm
